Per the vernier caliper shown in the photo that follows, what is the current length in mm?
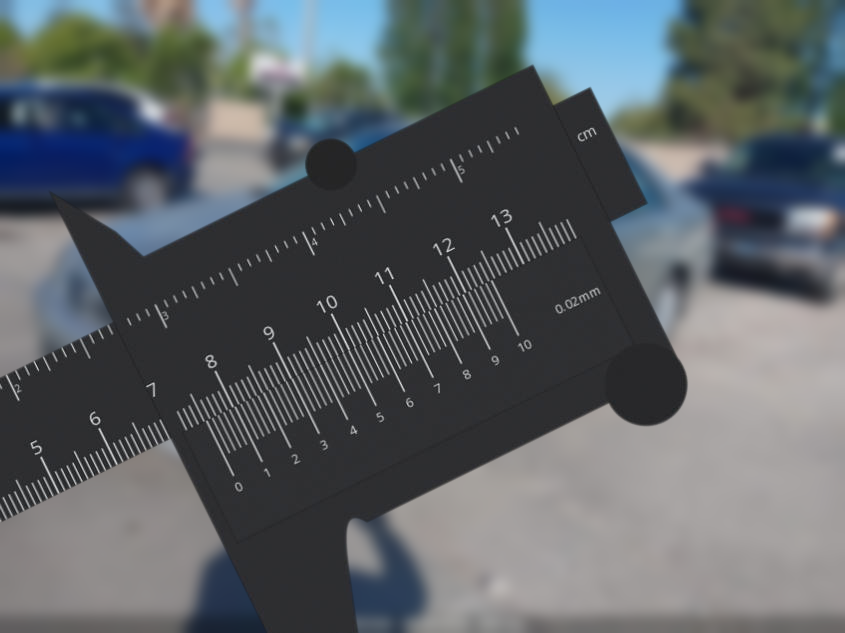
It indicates 75.4 mm
